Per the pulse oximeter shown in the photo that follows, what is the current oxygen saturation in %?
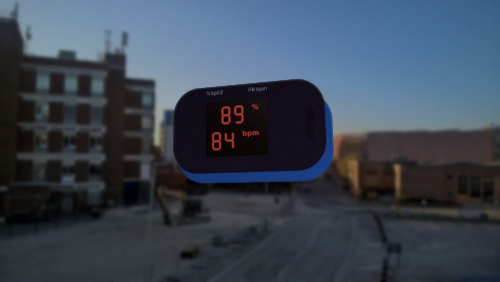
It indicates 89 %
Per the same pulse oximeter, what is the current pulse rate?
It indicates 84 bpm
